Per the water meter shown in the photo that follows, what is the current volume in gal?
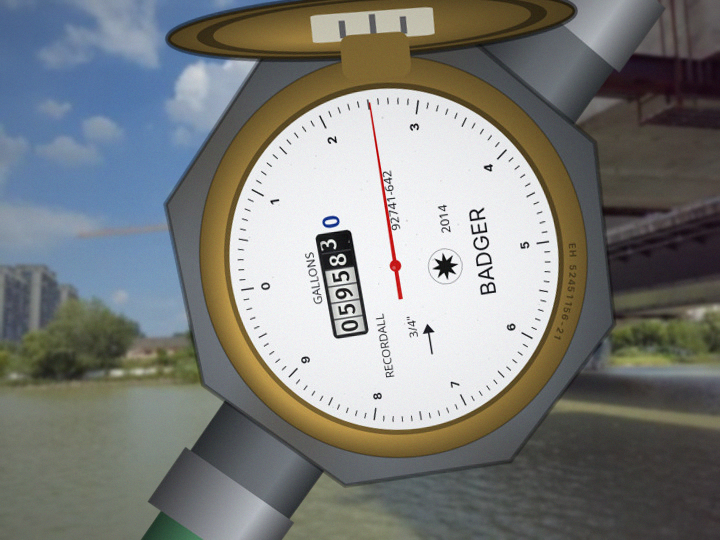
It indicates 595832.5 gal
